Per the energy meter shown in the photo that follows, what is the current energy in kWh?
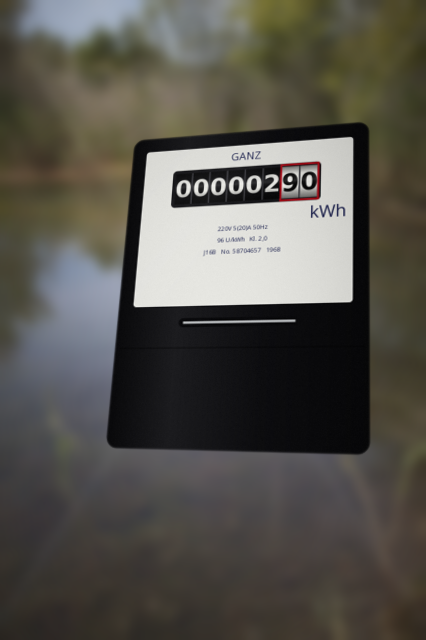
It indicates 2.90 kWh
